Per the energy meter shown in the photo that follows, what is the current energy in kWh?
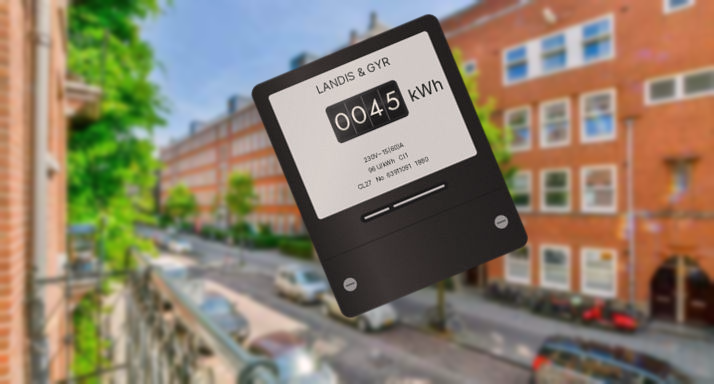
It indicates 45 kWh
